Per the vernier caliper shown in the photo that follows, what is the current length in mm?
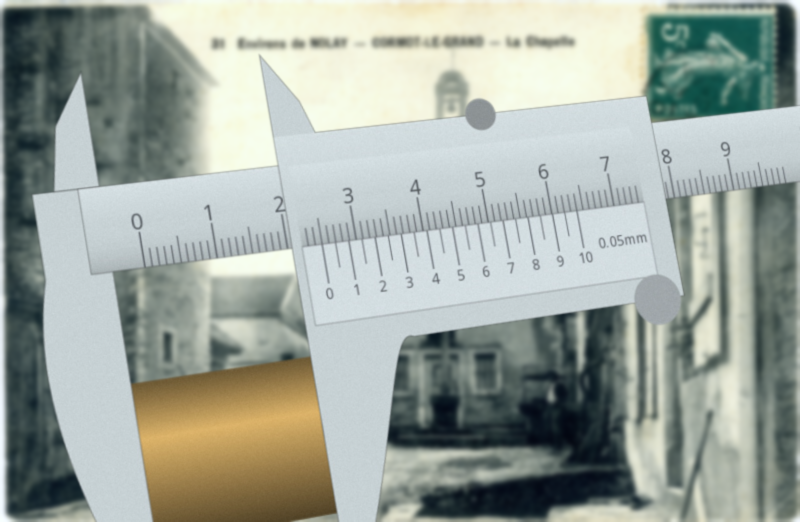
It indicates 25.0 mm
